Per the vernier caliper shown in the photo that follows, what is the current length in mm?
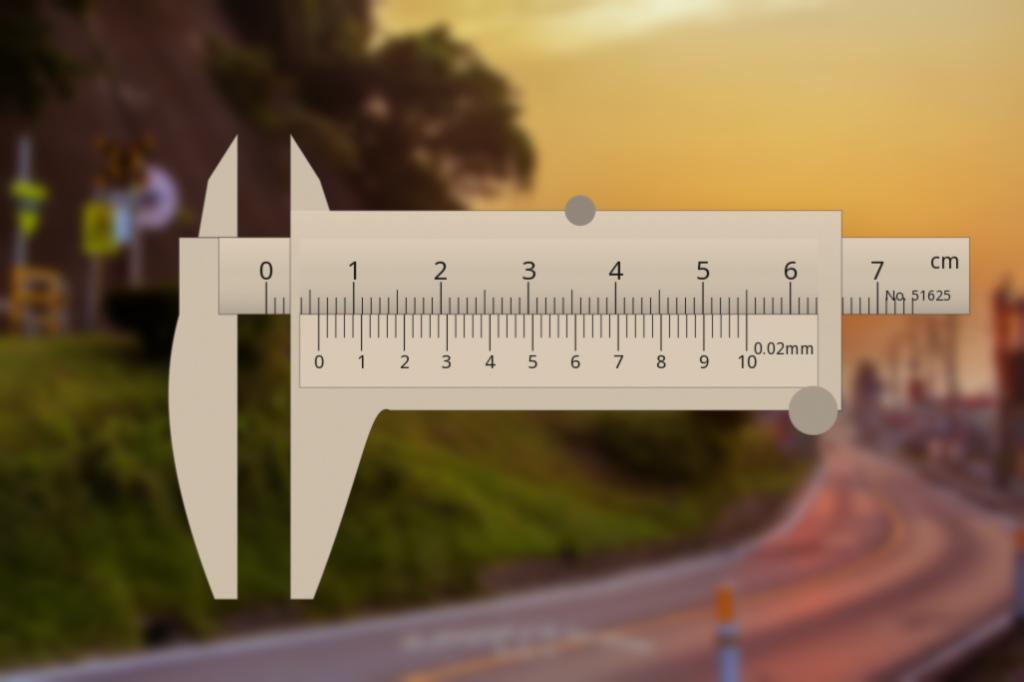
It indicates 6.0 mm
